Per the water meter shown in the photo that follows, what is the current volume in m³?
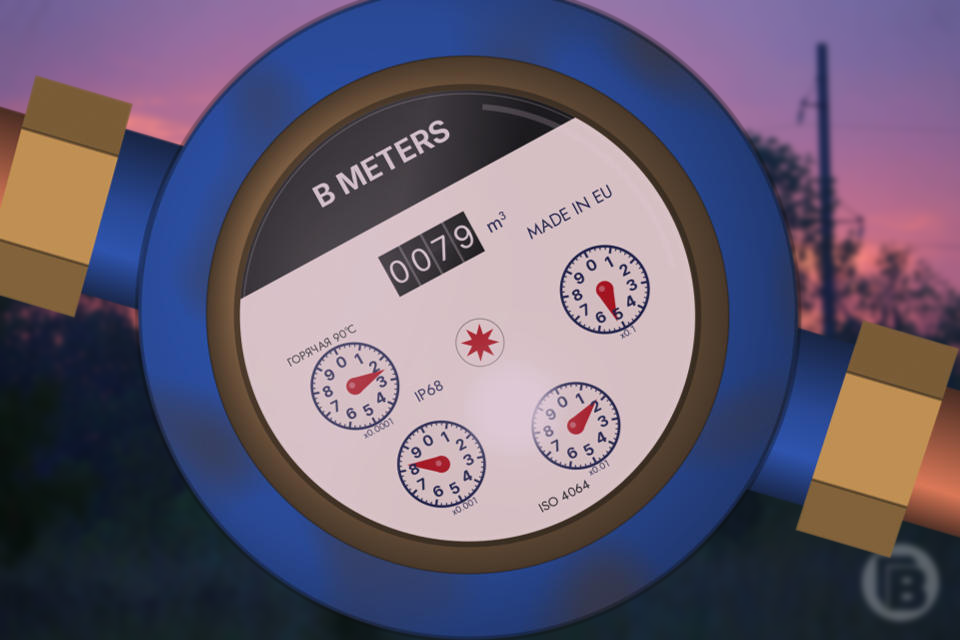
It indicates 79.5182 m³
